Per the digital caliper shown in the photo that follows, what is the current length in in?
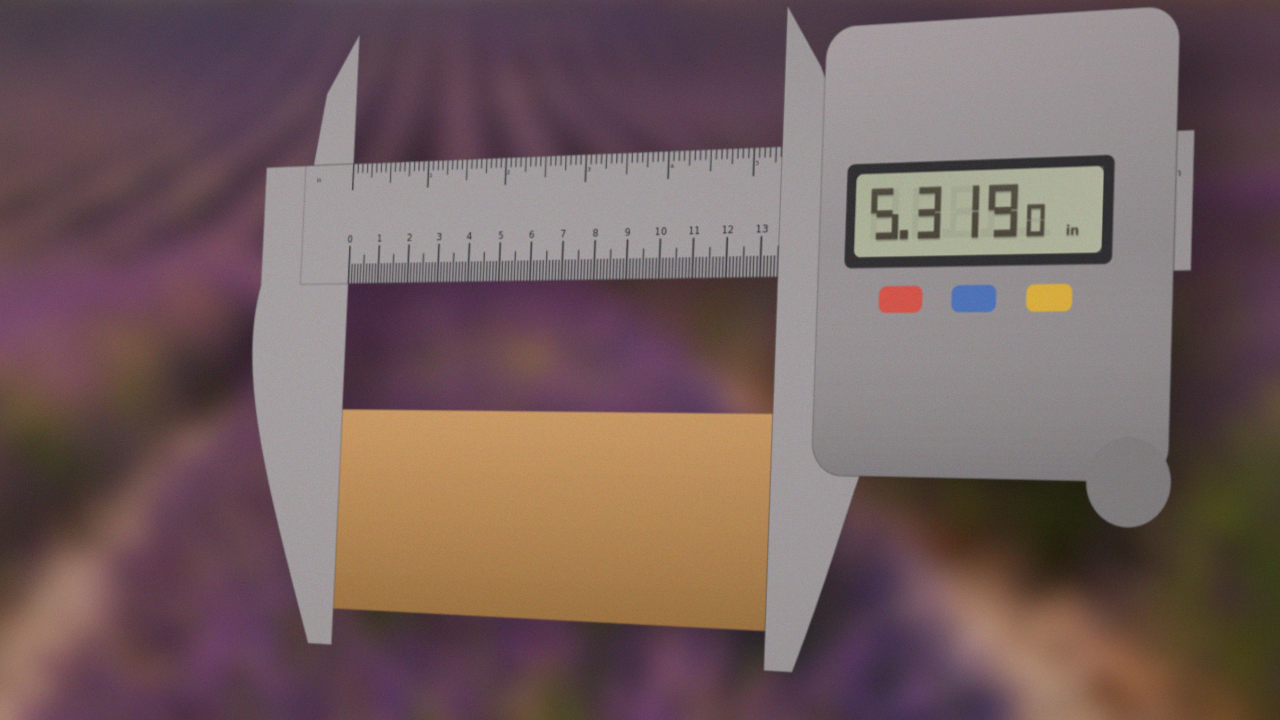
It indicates 5.3190 in
